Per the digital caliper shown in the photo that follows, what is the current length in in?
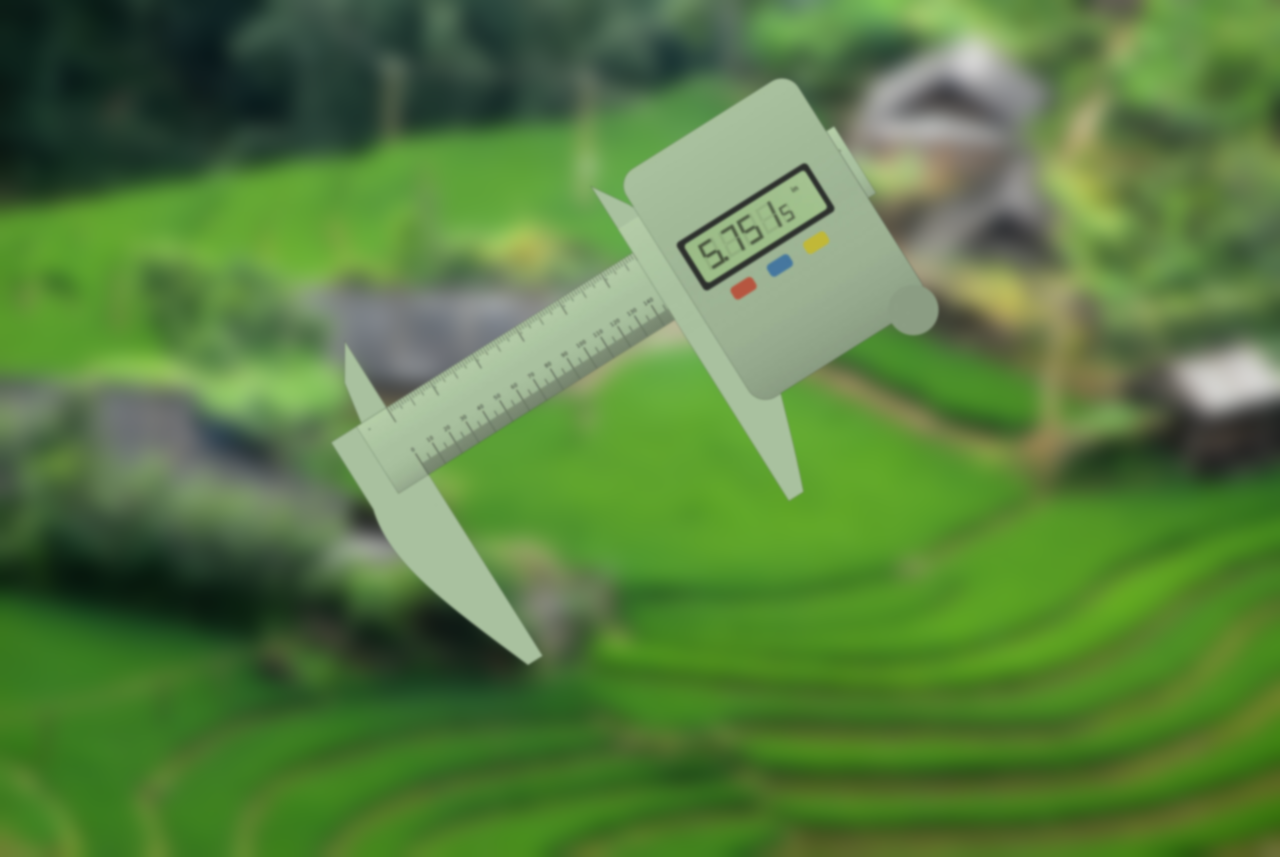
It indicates 5.7515 in
